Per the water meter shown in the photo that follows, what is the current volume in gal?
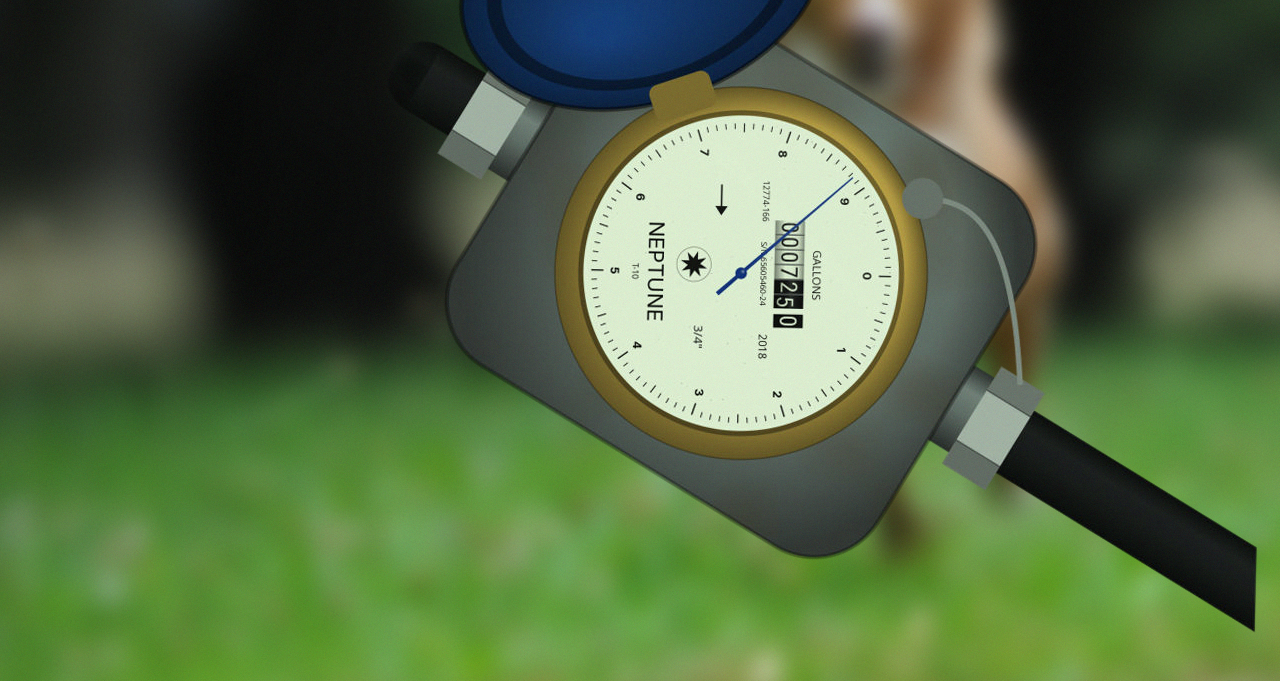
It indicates 7248.8 gal
